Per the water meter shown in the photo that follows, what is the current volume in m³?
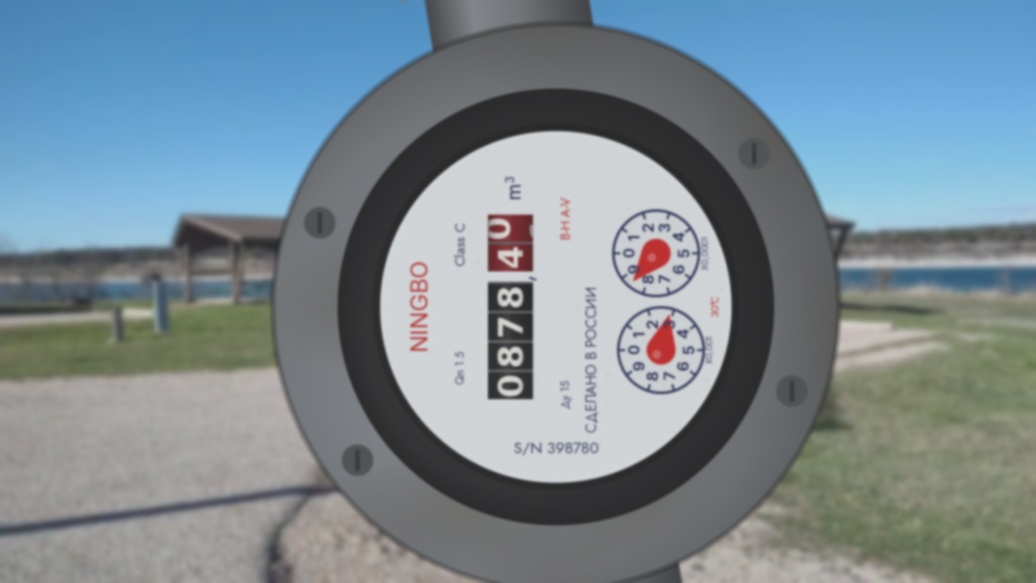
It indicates 878.4028 m³
